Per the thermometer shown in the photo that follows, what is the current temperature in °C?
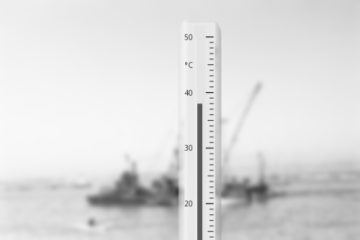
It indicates 38 °C
